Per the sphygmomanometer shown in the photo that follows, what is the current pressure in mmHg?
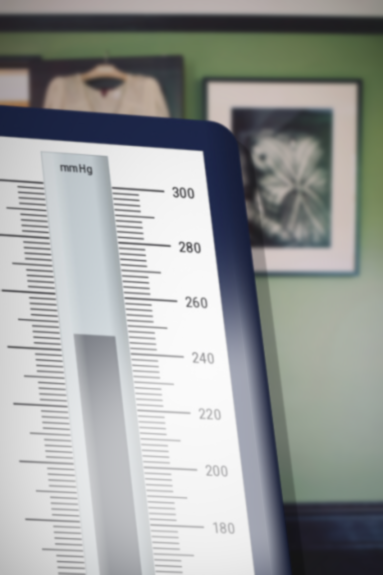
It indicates 246 mmHg
